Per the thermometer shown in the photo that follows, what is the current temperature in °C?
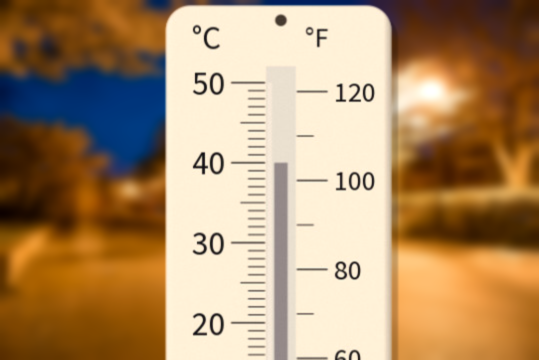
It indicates 40 °C
